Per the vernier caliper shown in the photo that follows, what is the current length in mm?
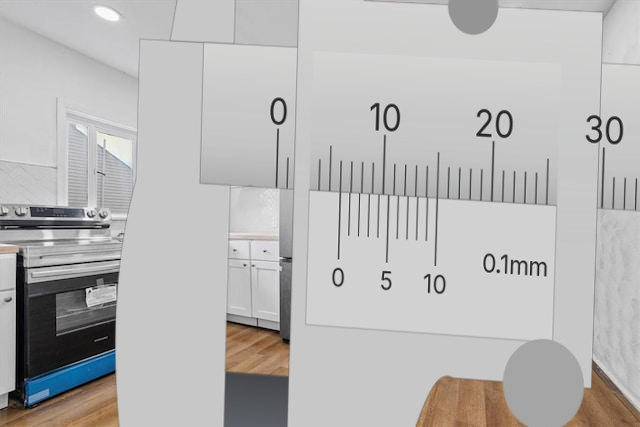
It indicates 6.0 mm
